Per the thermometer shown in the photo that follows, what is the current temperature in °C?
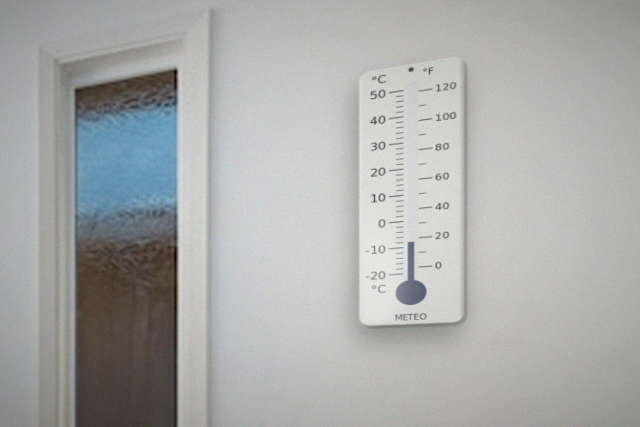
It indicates -8 °C
